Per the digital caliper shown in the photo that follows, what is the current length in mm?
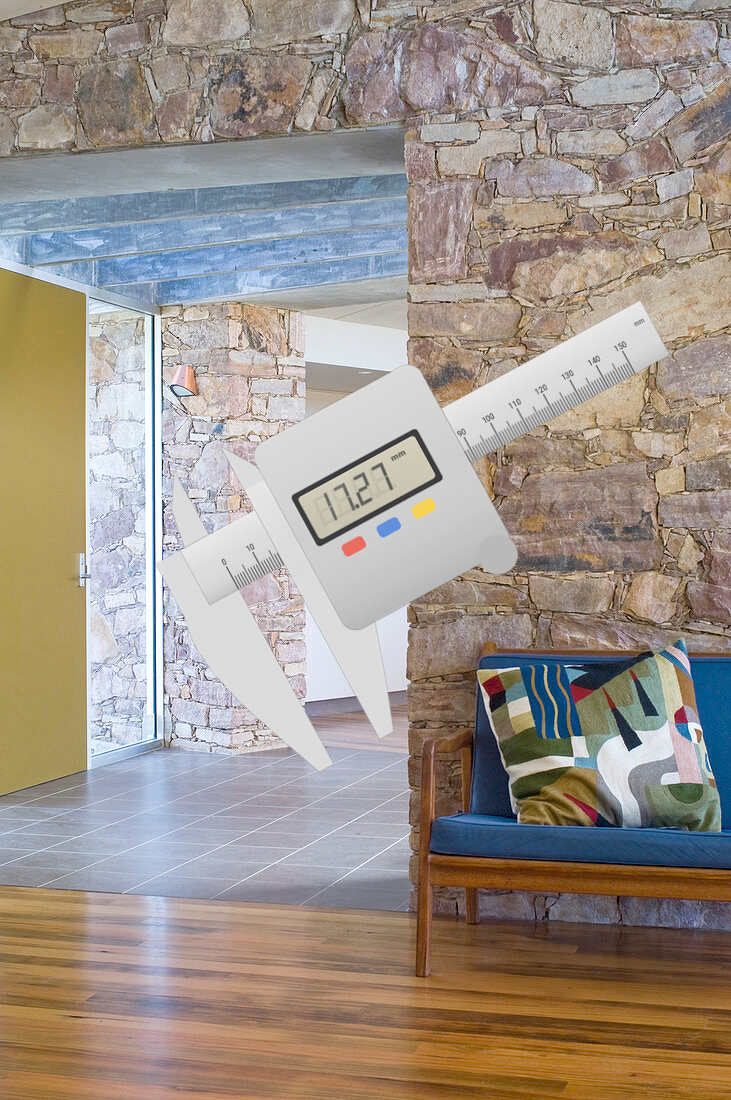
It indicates 17.27 mm
